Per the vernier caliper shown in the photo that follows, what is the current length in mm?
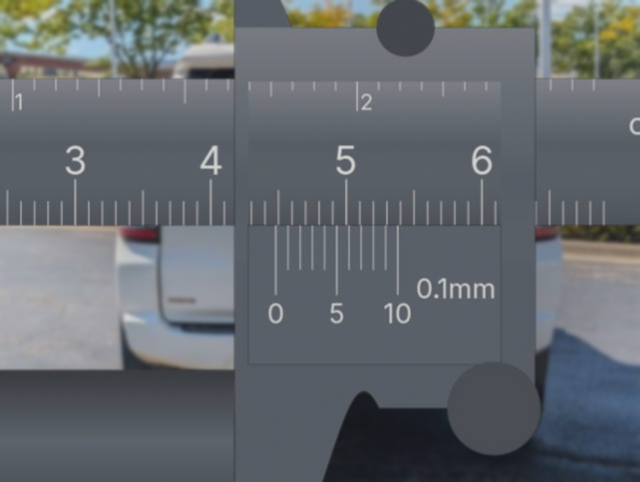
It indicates 44.8 mm
